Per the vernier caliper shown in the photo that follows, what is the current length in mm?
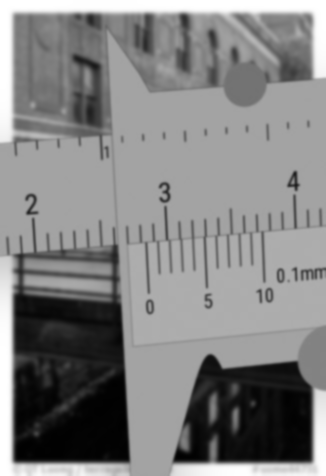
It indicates 28.4 mm
